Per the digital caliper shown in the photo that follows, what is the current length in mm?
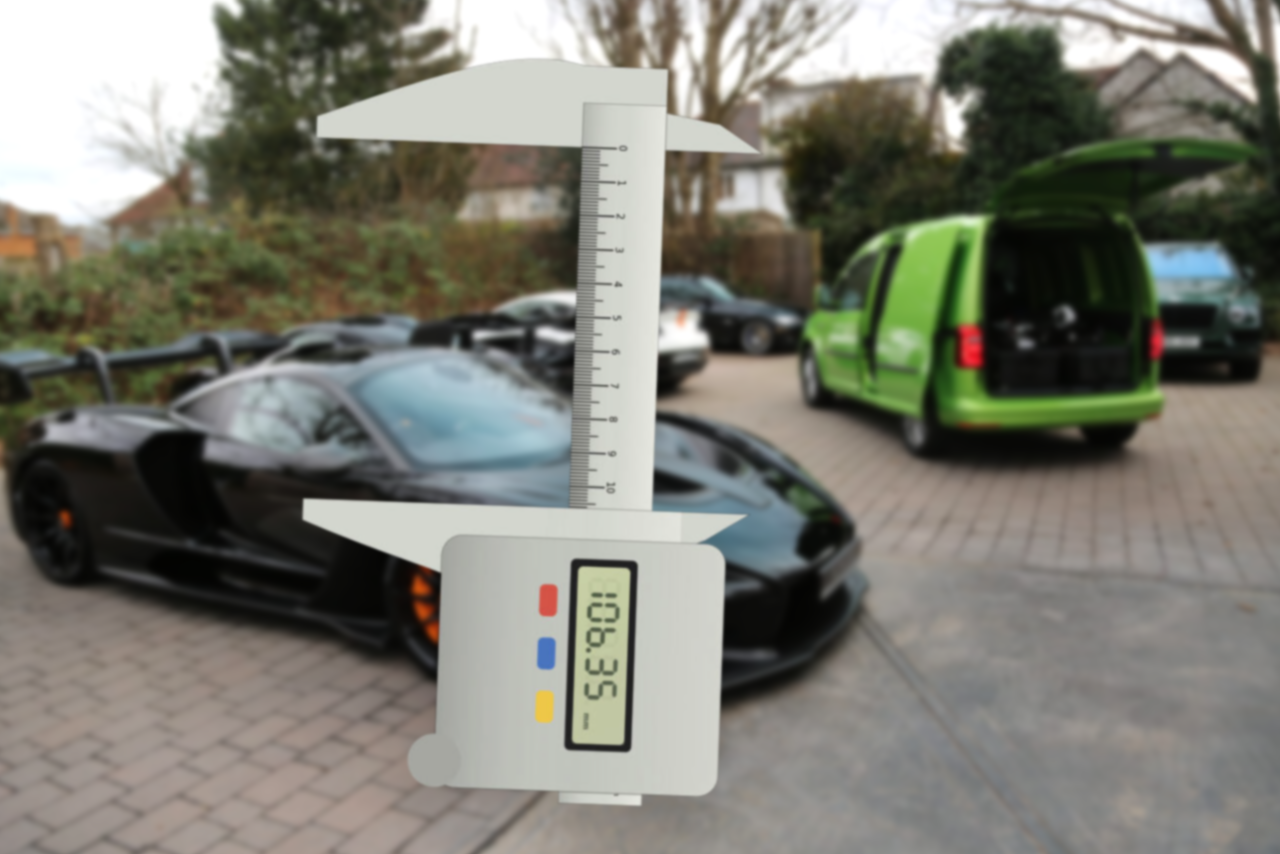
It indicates 106.35 mm
